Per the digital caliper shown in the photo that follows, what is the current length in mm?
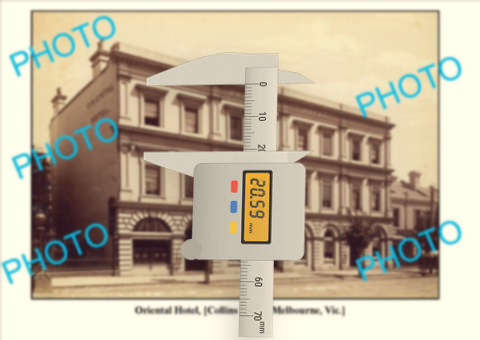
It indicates 20.59 mm
